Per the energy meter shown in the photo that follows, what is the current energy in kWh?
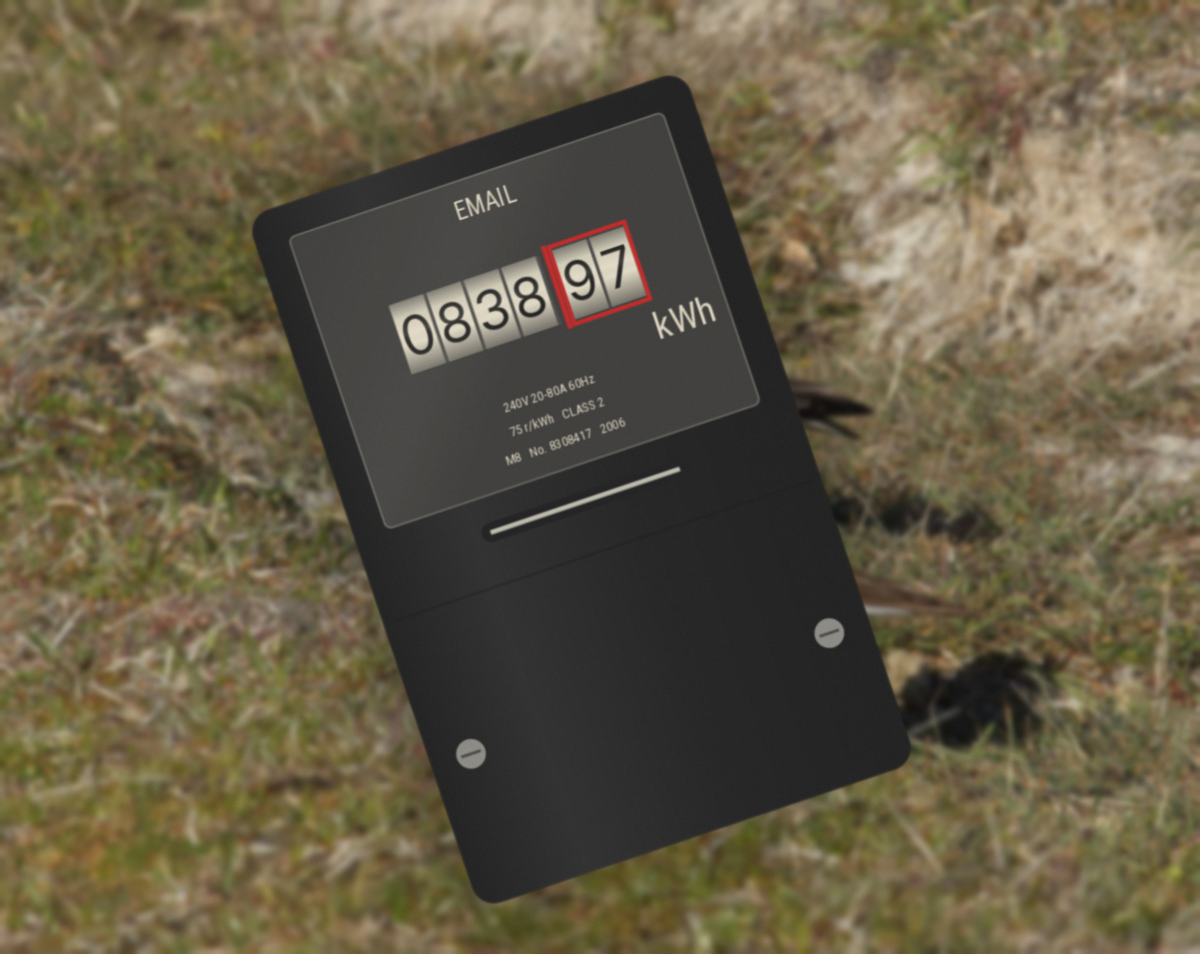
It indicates 838.97 kWh
